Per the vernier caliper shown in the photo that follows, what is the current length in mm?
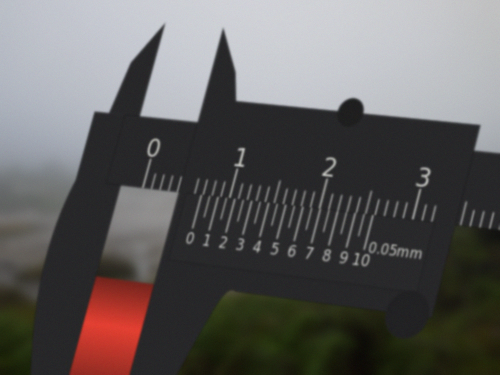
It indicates 6.8 mm
